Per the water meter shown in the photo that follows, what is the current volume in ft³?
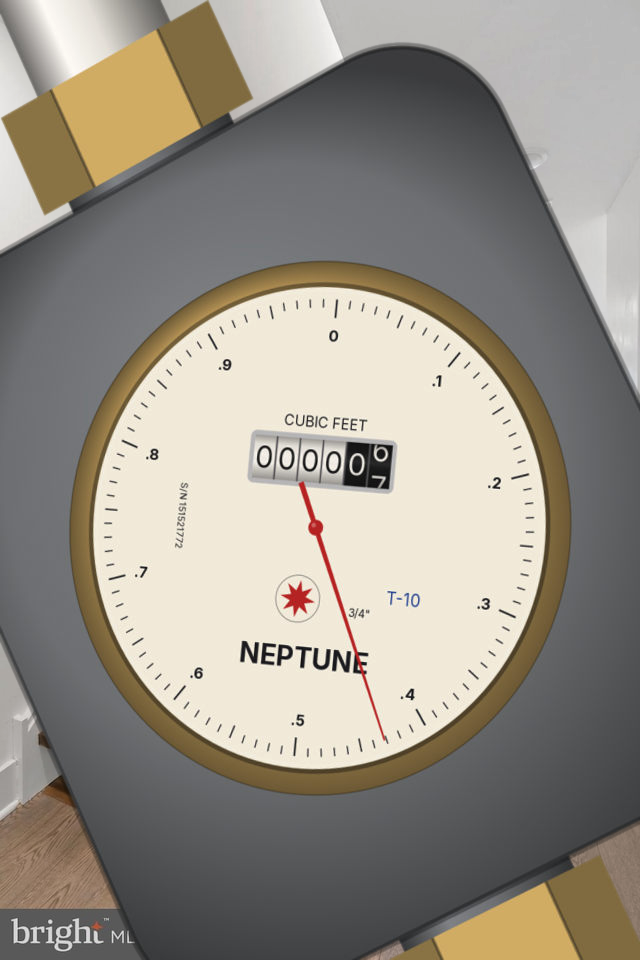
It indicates 6.43 ft³
